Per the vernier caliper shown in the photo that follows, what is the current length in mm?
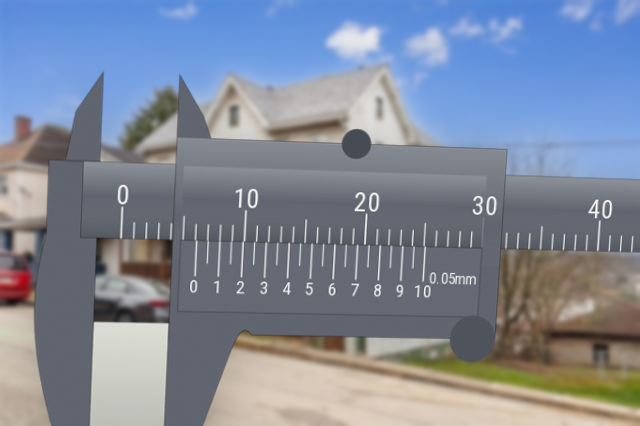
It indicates 6.1 mm
